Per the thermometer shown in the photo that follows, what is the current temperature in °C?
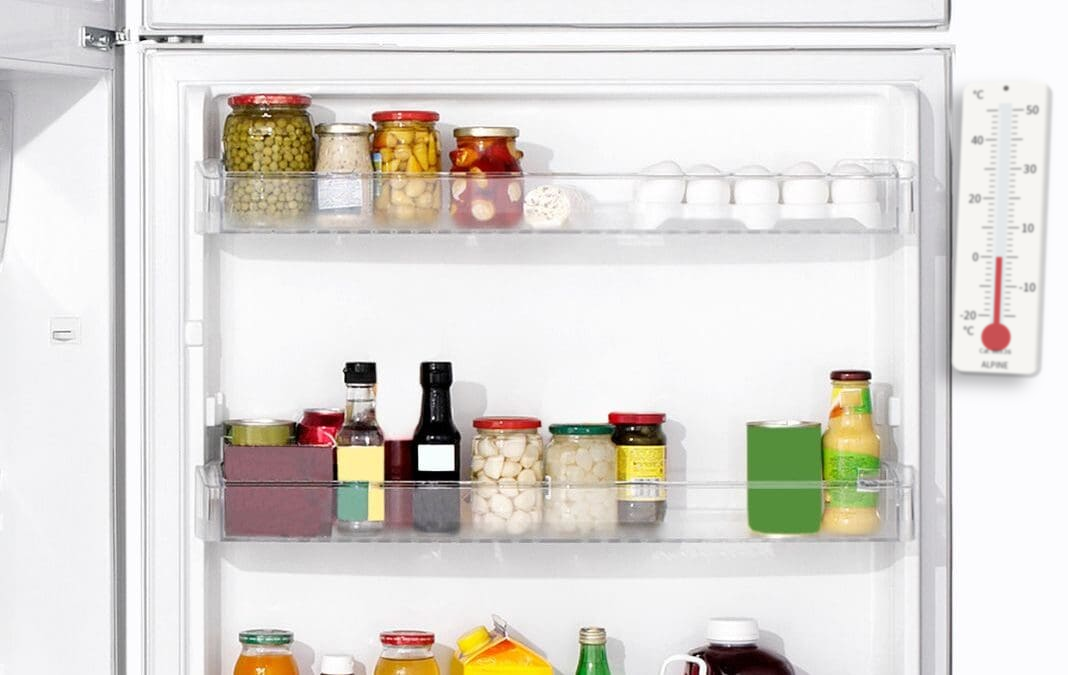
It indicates 0 °C
